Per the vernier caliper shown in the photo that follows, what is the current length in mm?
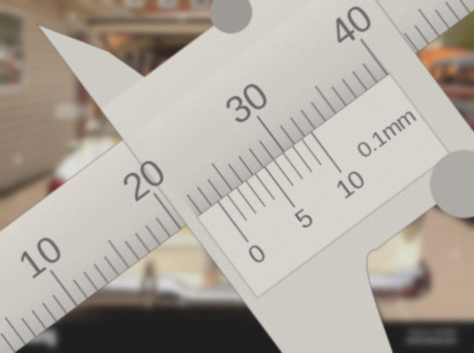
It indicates 23.6 mm
